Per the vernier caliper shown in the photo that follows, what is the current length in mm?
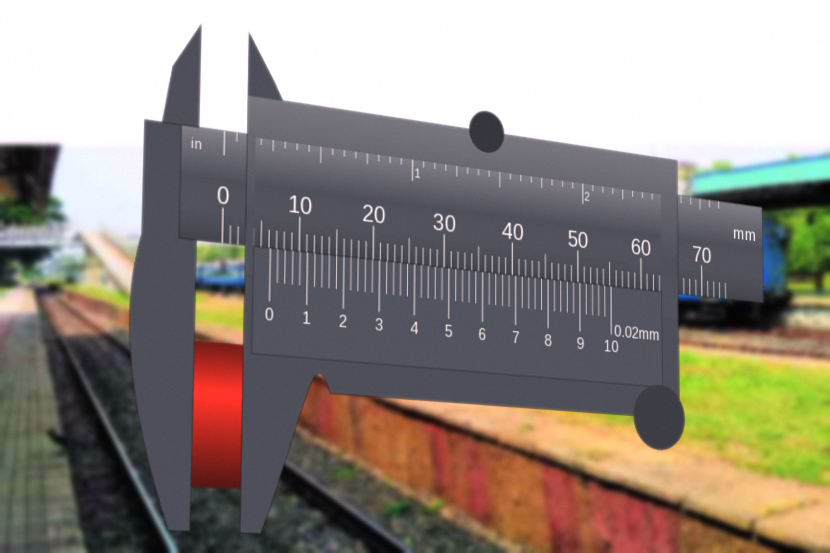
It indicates 6.2 mm
